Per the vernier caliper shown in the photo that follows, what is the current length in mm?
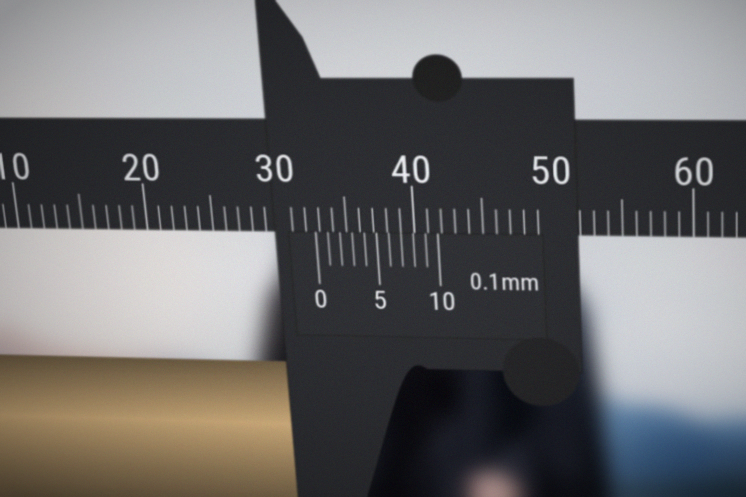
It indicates 32.7 mm
